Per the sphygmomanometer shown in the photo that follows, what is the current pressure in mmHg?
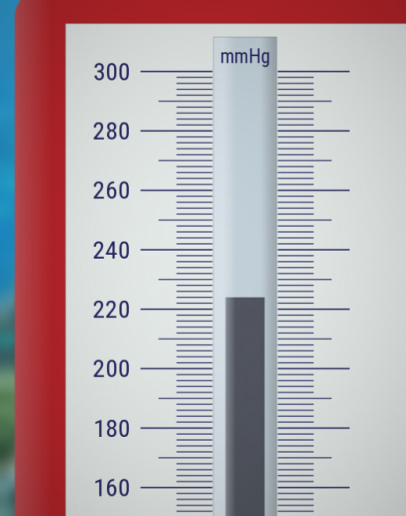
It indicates 224 mmHg
